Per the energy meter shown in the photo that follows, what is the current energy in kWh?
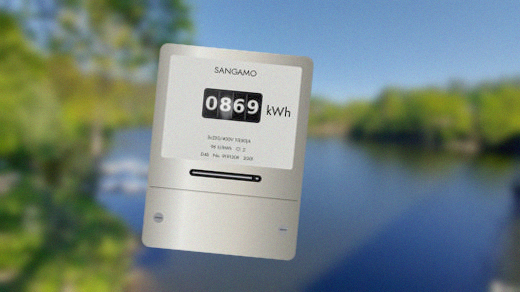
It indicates 869 kWh
